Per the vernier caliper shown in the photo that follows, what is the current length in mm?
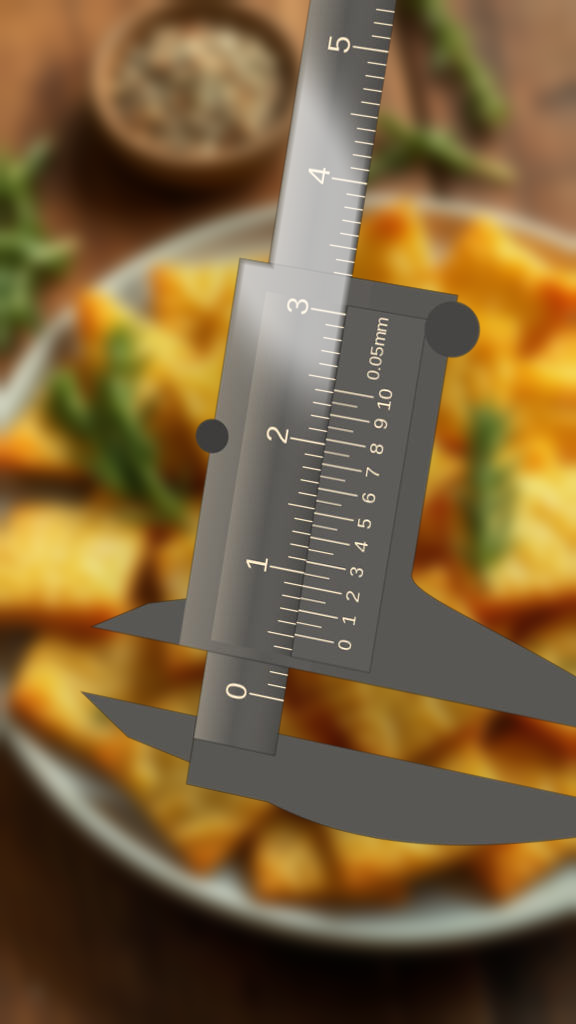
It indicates 5.2 mm
